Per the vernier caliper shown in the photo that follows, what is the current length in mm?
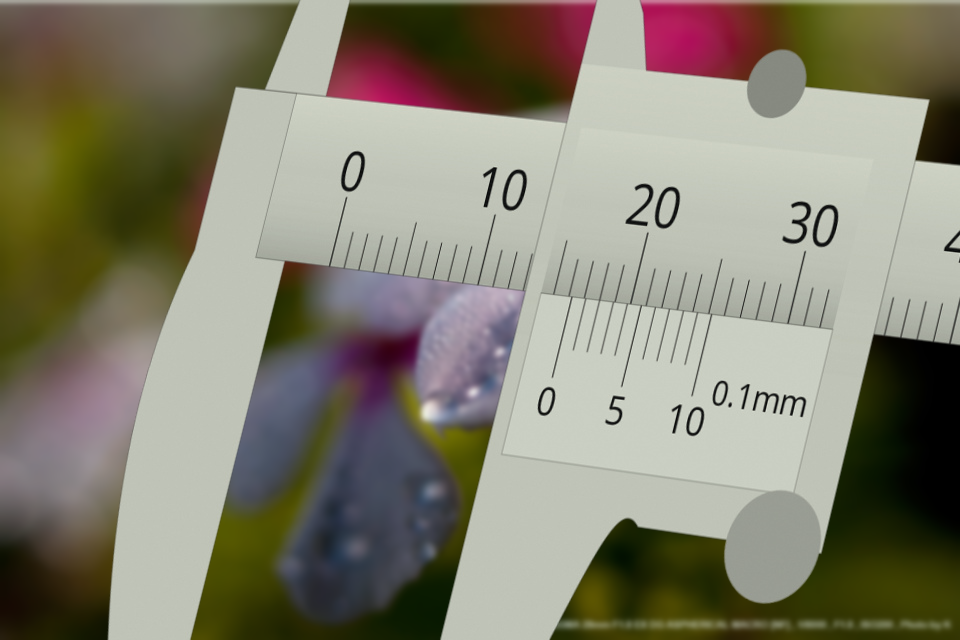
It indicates 16.2 mm
